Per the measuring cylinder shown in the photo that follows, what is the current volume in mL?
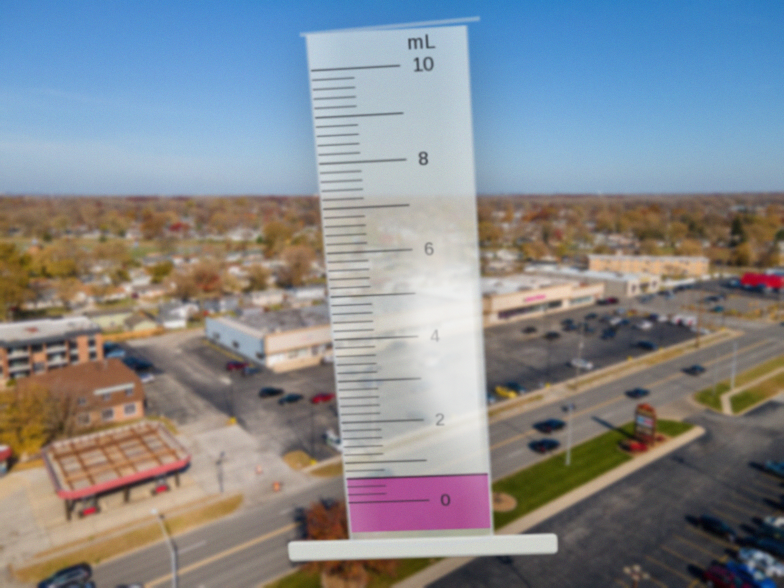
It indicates 0.6 mL
